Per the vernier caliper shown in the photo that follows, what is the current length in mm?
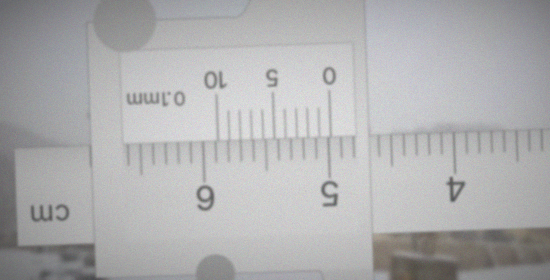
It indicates 49.8 mm
